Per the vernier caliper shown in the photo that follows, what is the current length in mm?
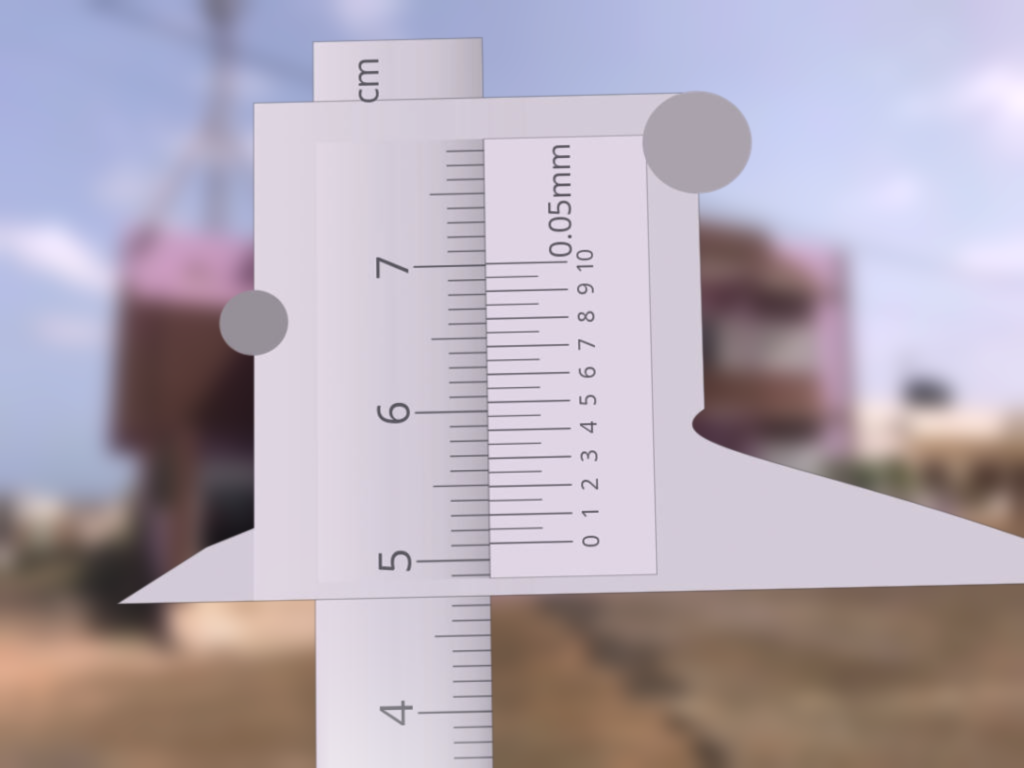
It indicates 51.1 mm
